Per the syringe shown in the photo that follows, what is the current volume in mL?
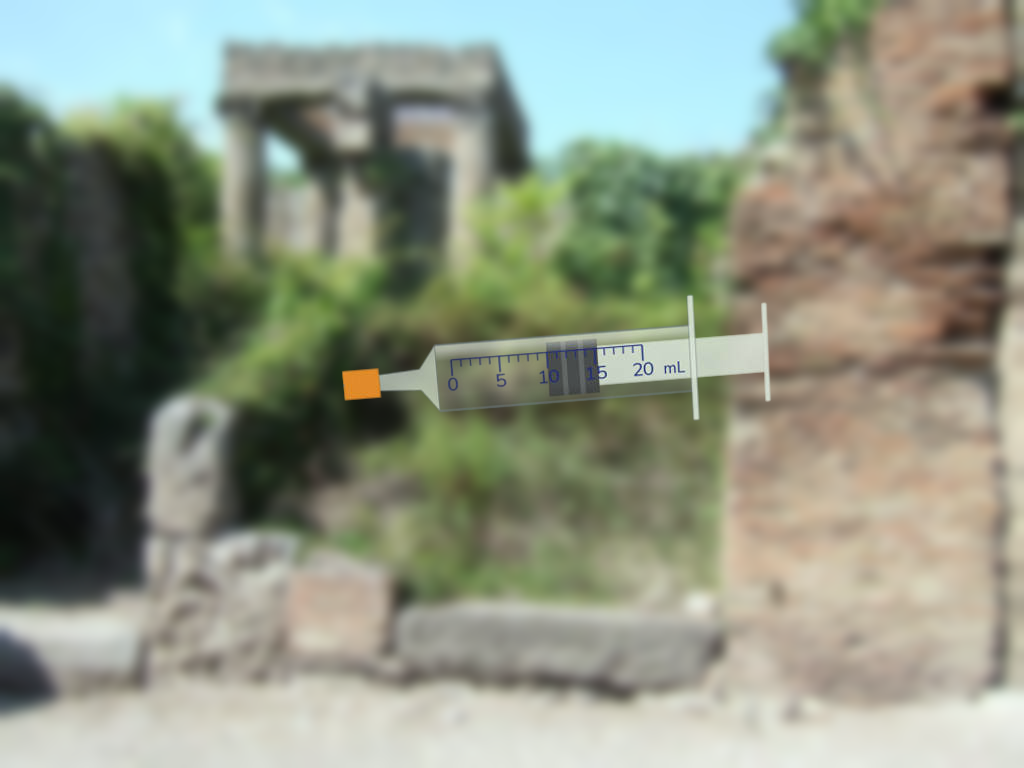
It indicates 10 mL
